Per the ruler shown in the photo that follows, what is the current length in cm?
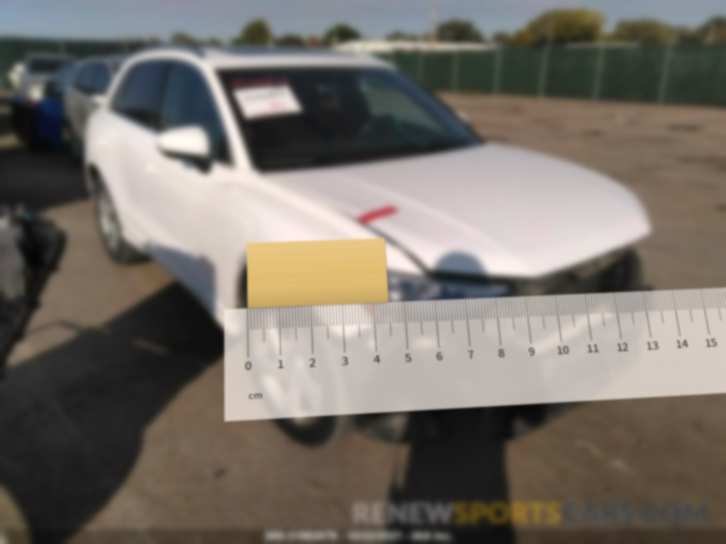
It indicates 4.5 cm
